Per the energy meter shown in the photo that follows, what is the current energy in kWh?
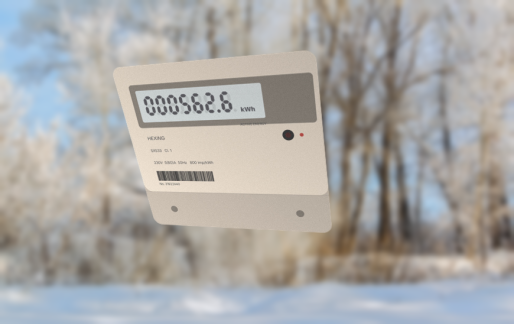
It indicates 562.6 kWh
